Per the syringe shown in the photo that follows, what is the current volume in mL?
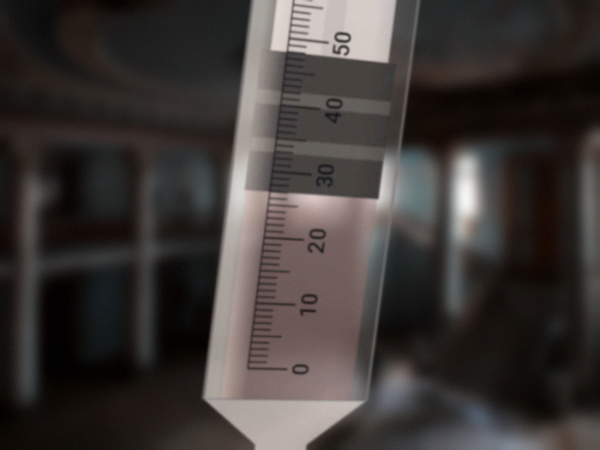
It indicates 27 mL
